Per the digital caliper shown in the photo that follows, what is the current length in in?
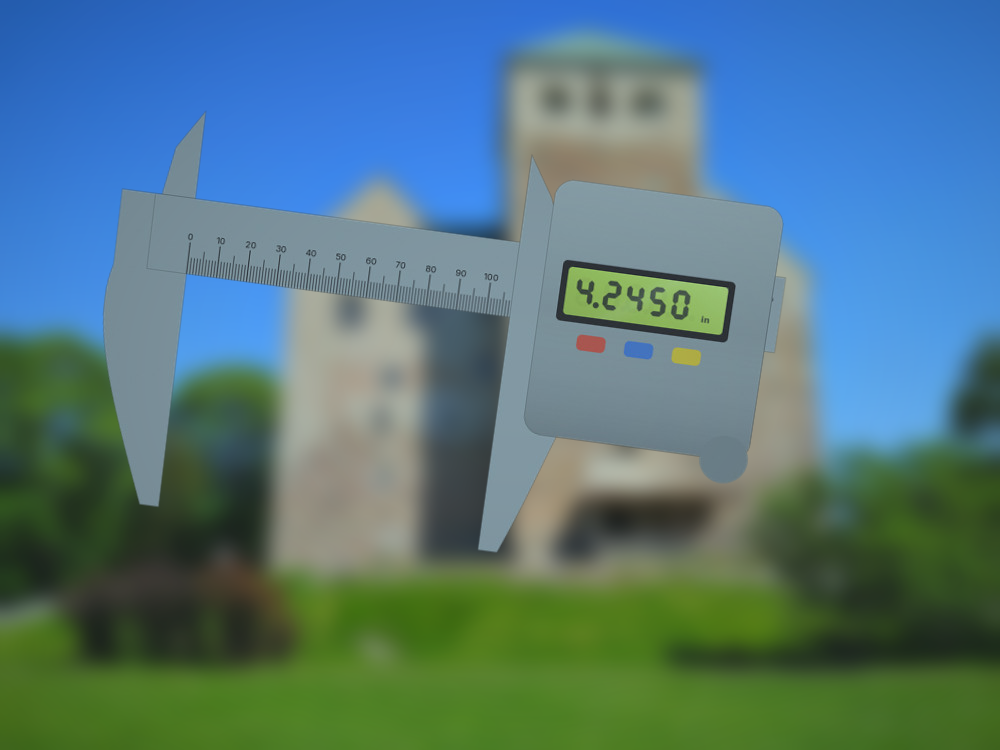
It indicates 4.2450 in
